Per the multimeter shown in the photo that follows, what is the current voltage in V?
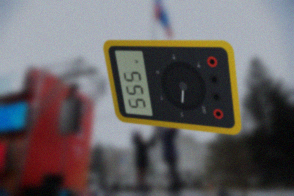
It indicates 555 V
